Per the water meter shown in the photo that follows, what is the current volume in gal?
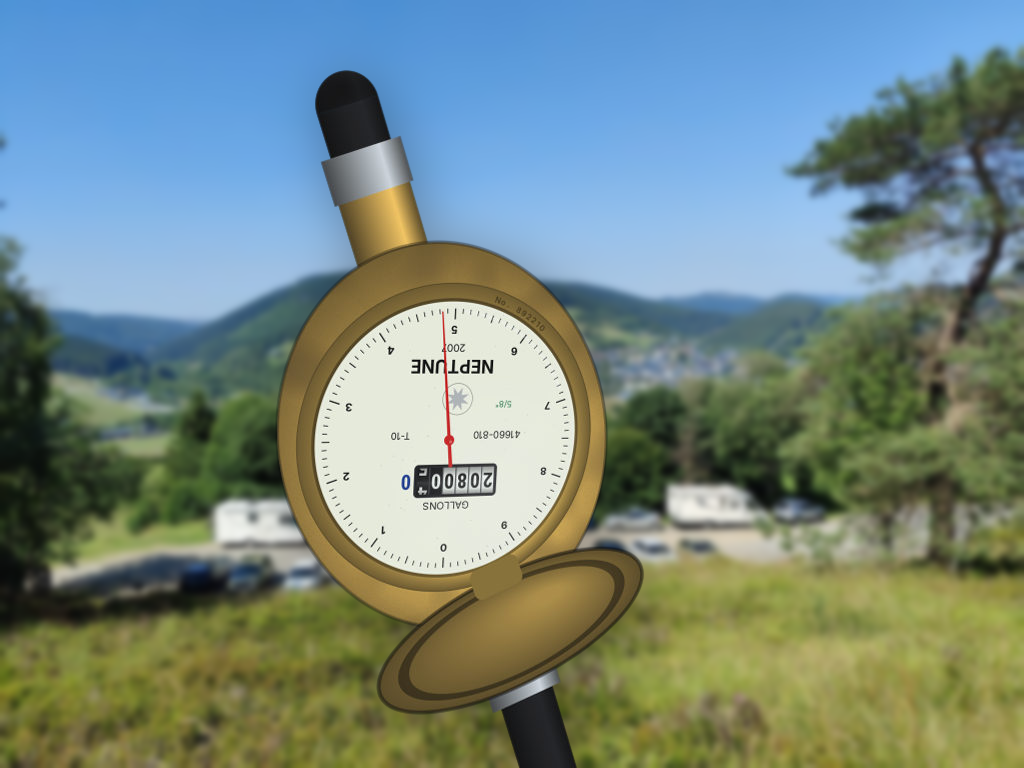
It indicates 2080044.8 gal
